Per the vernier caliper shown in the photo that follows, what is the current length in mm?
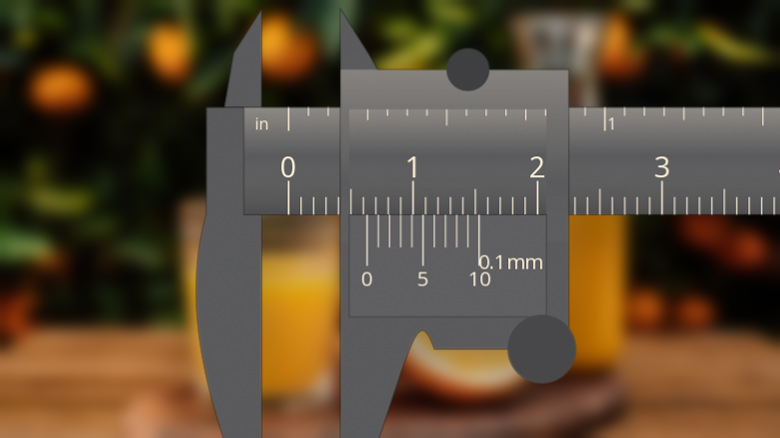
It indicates 6.3 mm
